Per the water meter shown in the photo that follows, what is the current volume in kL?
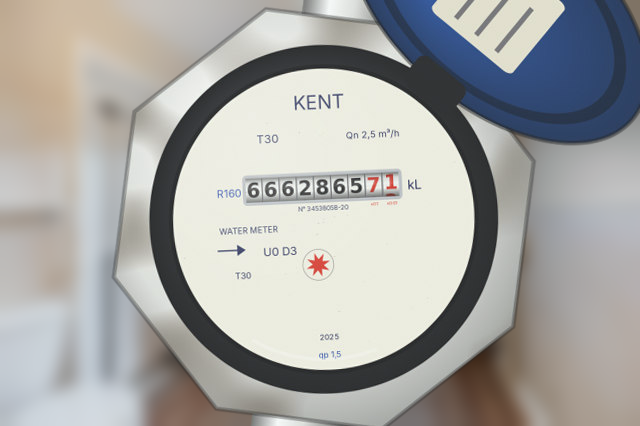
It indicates 6662865.71 kL
